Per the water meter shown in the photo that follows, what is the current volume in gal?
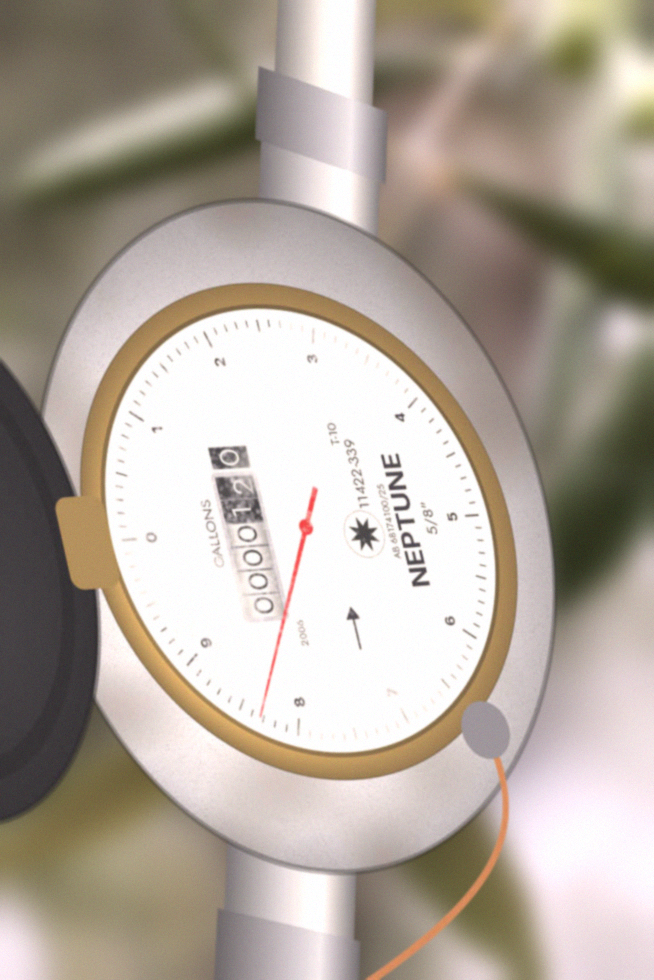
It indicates 118.3 gal
